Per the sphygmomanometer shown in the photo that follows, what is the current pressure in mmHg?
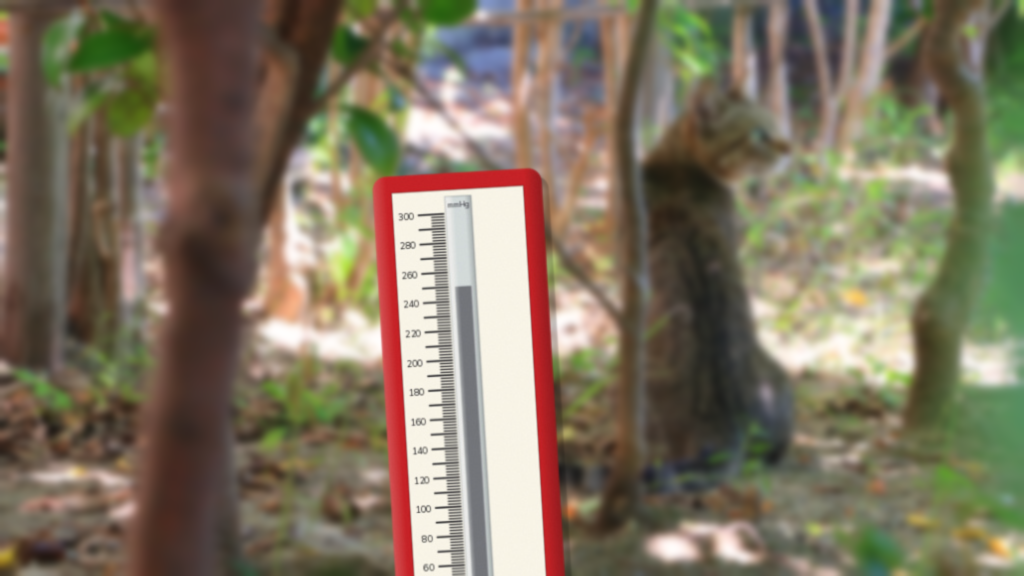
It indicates 250 mmHg
